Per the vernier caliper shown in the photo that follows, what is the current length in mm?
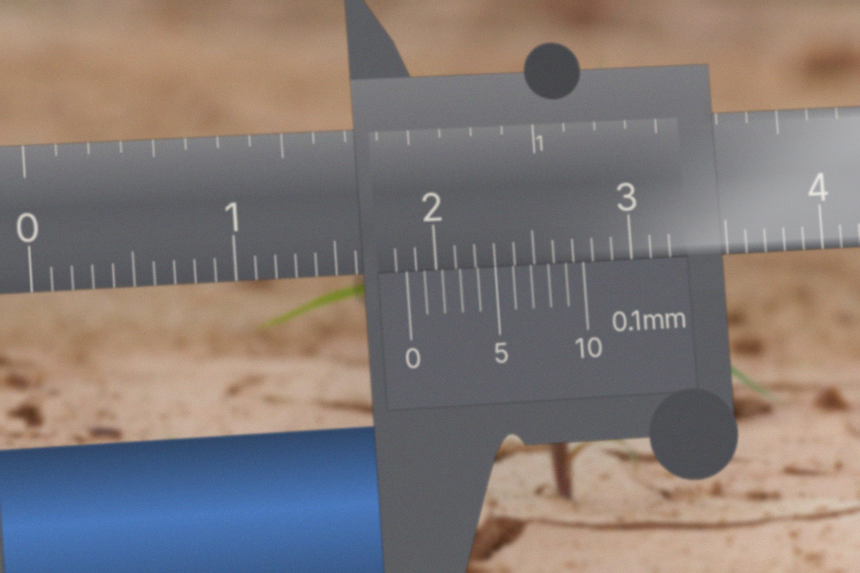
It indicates 18.5 mm
